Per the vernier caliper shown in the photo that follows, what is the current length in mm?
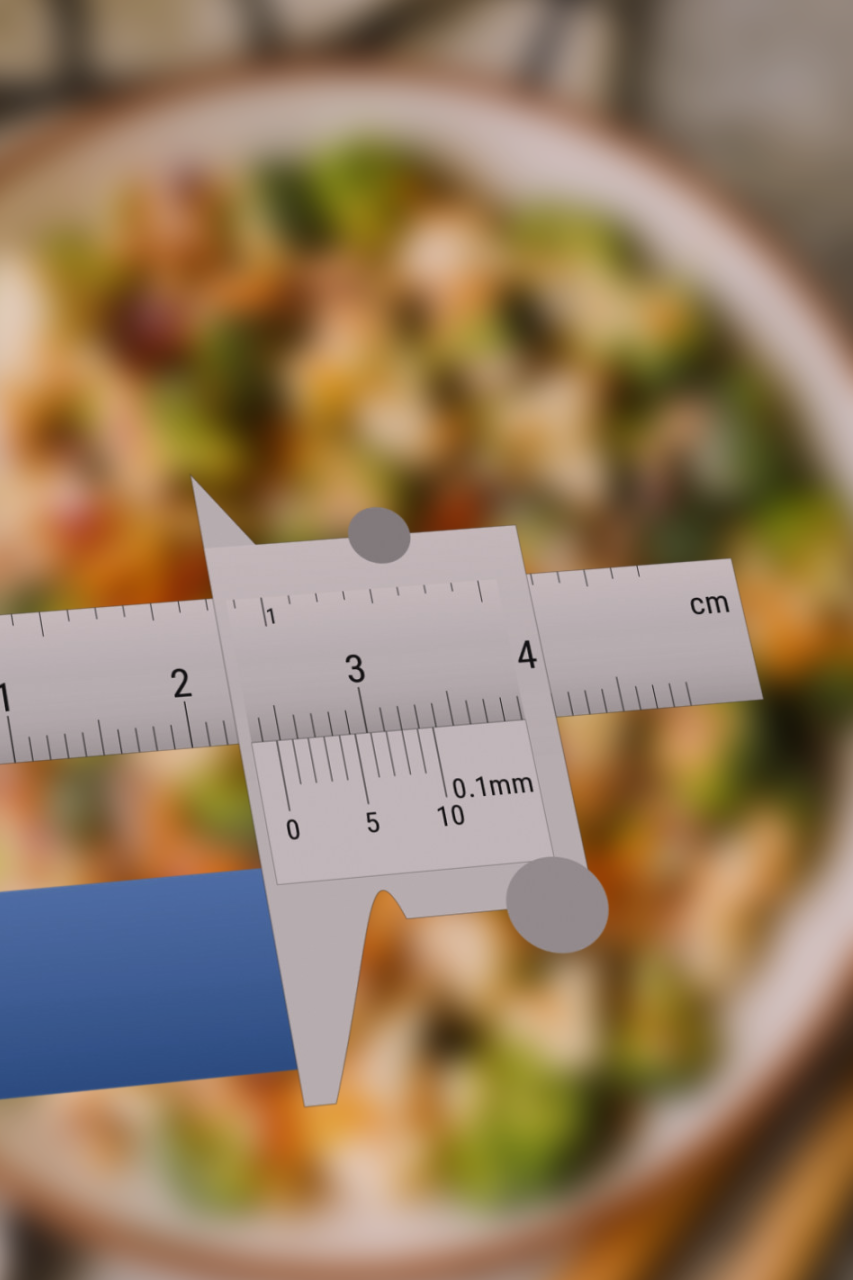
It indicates 24.8 mm
